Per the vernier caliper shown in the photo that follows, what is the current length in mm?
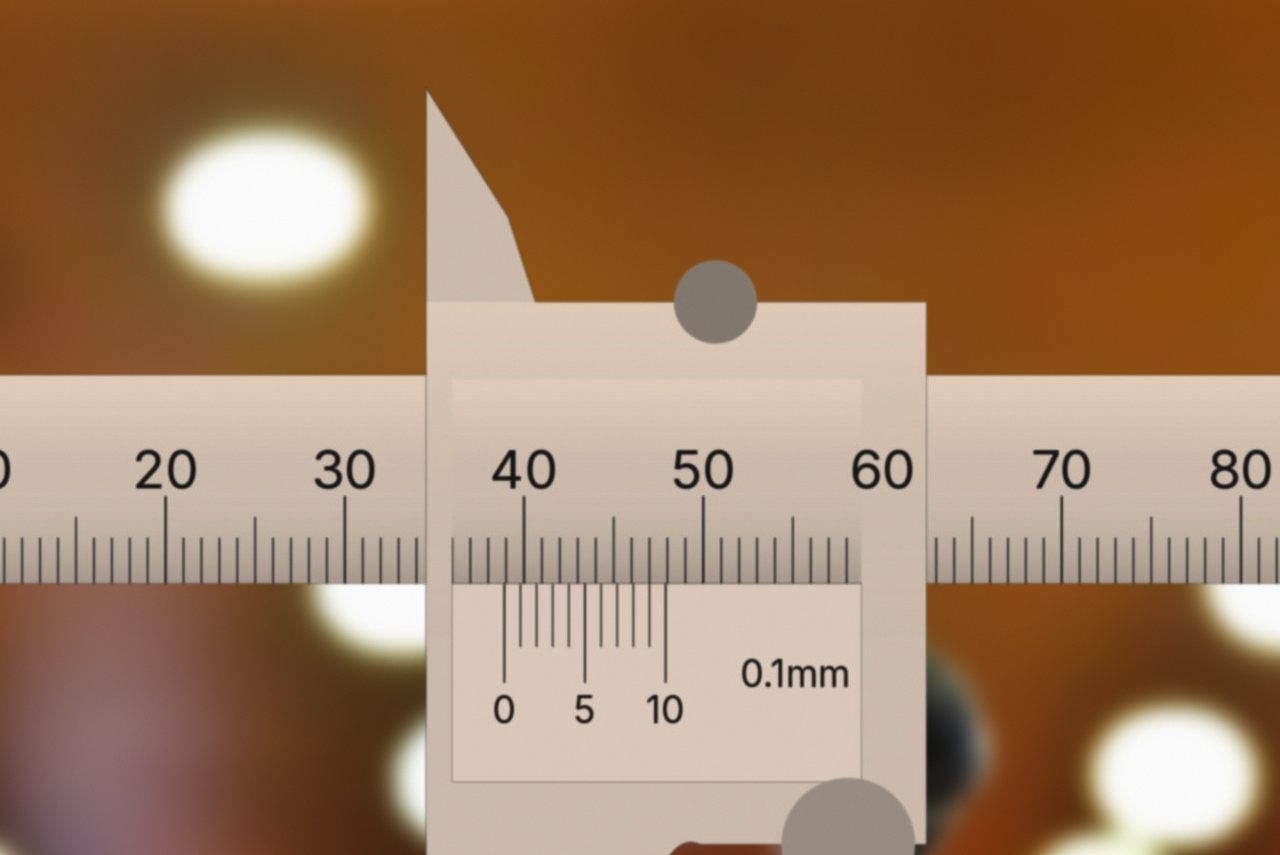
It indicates 38.9 mm
